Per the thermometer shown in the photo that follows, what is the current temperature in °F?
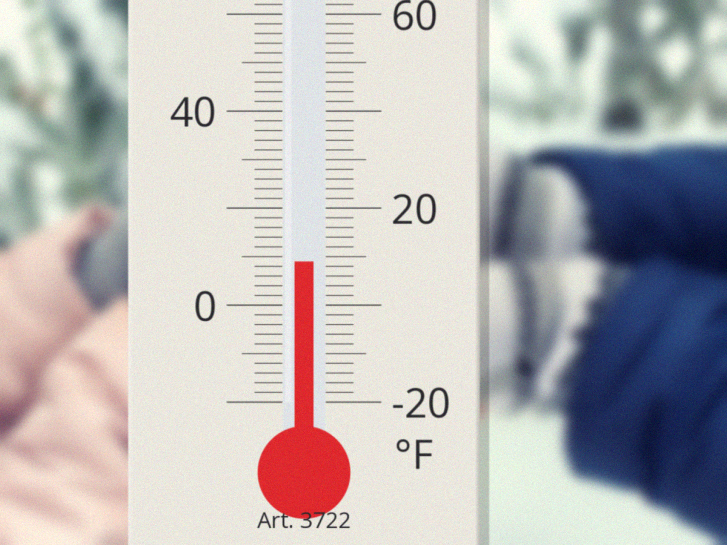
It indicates 9 °F
